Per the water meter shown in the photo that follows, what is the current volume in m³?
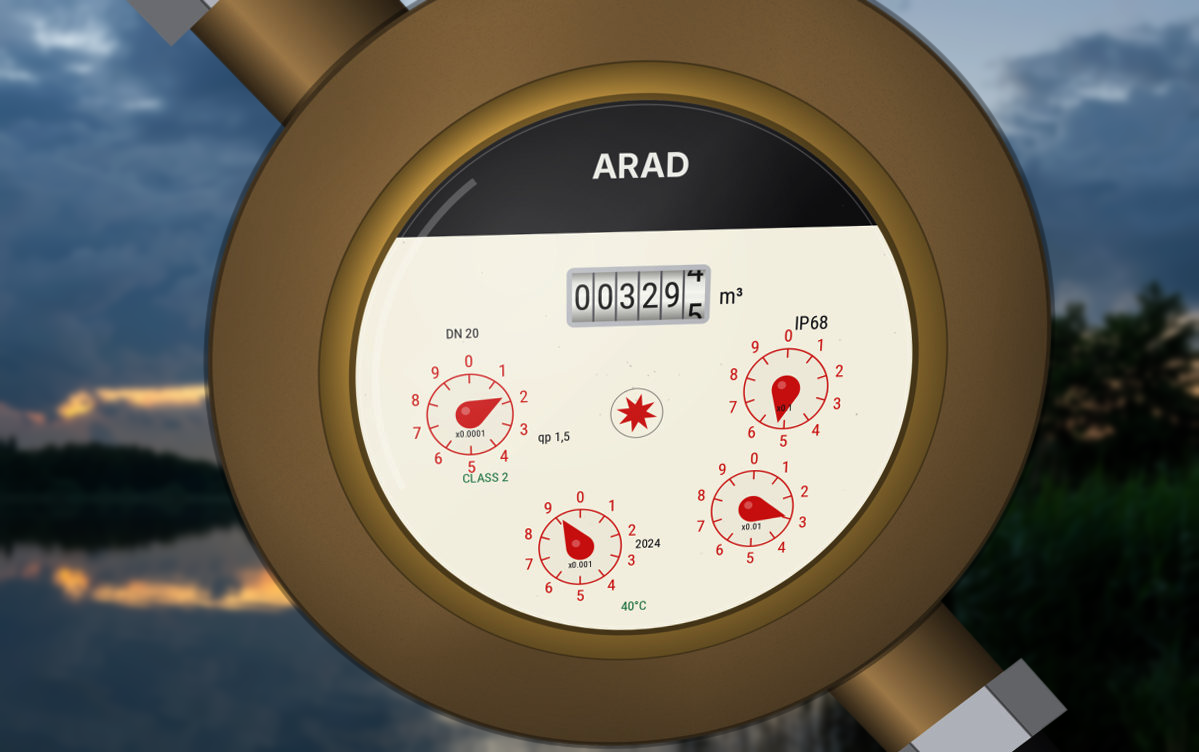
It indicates 3294.5291 m³
